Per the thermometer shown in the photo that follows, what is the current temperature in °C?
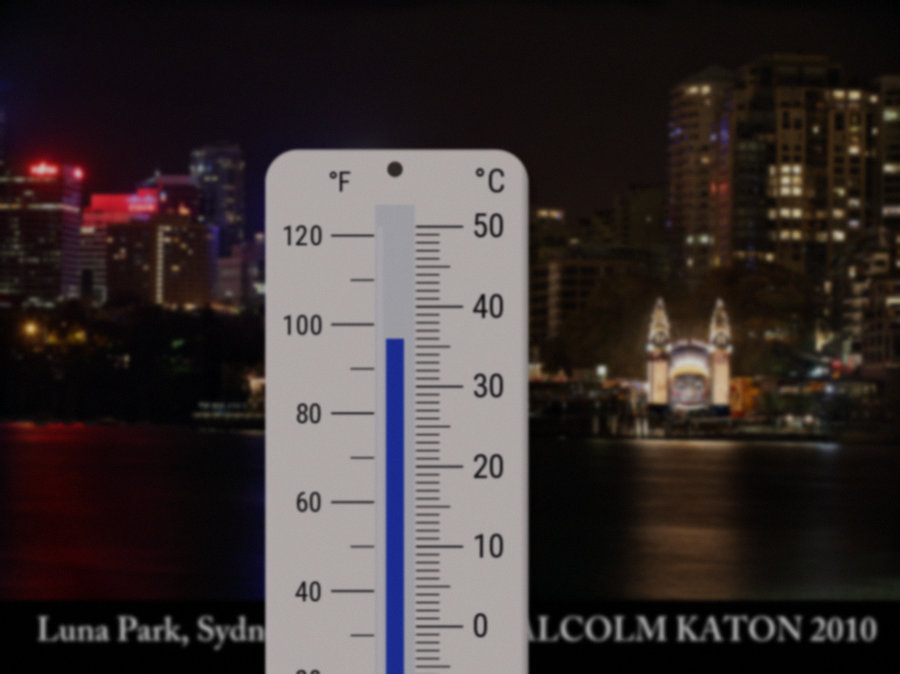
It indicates 36 °C
